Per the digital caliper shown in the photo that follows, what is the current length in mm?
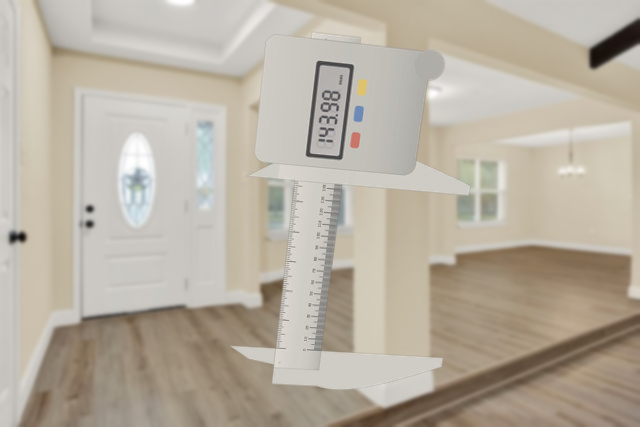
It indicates 143.98 mm
